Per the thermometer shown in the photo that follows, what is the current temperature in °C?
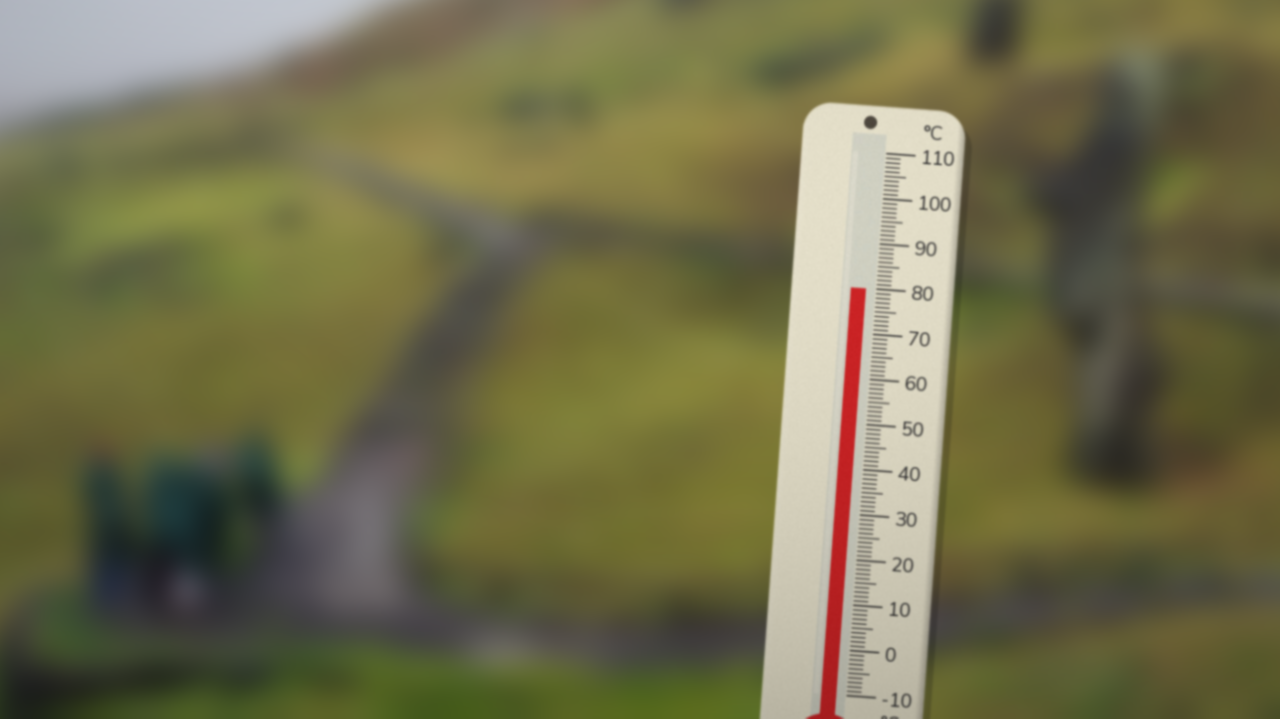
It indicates 80 °C
